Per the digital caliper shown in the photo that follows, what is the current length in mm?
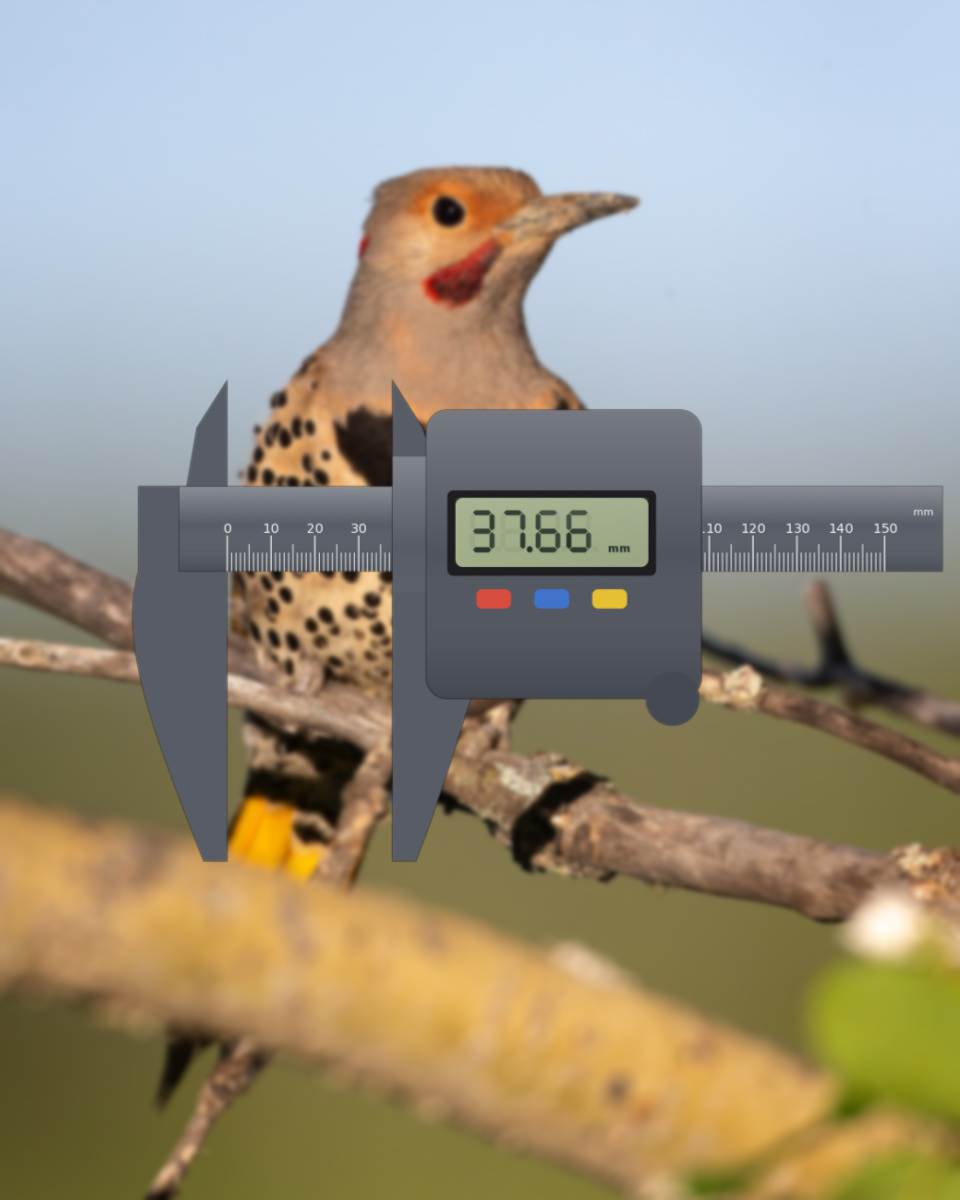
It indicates 37.66 mm
